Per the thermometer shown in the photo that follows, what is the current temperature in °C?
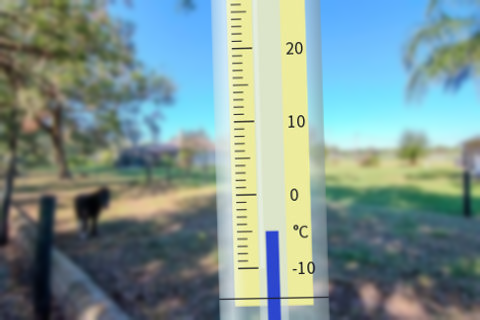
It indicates -5 °C
